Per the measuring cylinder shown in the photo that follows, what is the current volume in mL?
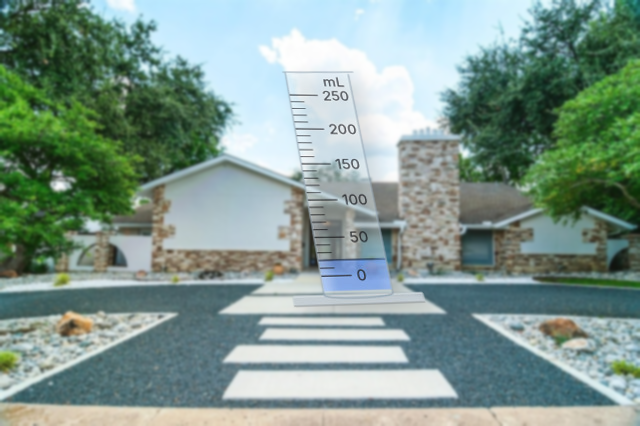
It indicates 20 mL
